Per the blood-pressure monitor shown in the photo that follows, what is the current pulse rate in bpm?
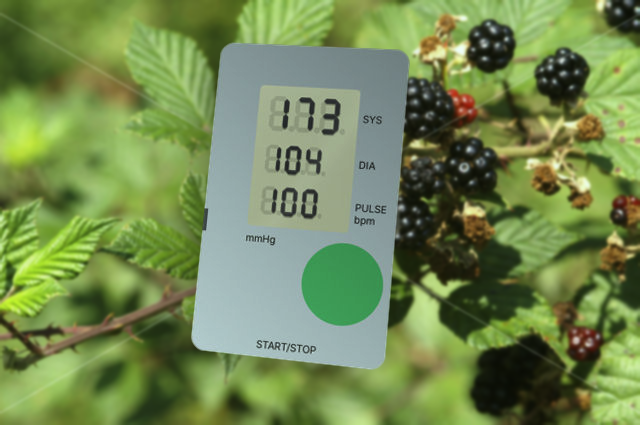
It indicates 100 bpm
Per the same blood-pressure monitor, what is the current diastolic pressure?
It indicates 104 mmHg
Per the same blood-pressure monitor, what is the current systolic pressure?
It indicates 173 mmHg
